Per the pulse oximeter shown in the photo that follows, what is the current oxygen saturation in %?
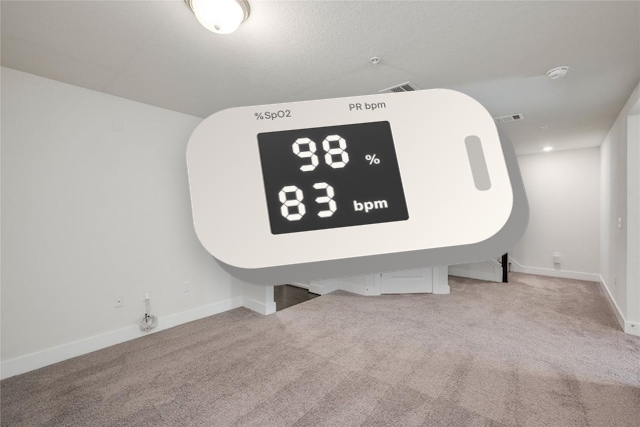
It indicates 98 %
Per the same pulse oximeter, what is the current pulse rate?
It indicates 83 bpm
